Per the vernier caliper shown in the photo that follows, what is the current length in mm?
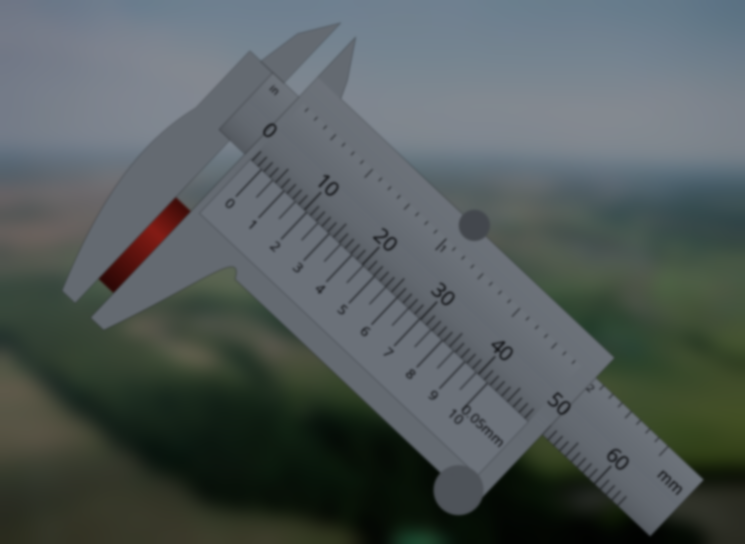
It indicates 2.6 mm
